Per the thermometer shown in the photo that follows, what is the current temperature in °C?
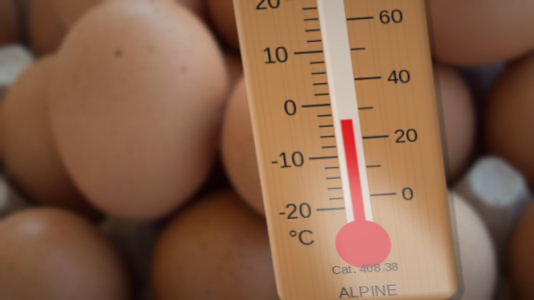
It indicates -3 °C
